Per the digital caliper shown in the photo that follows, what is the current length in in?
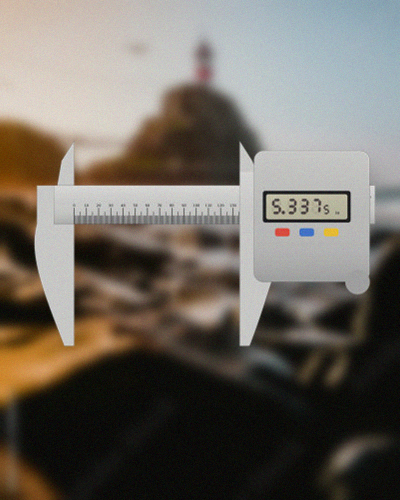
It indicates 5.3375 in
